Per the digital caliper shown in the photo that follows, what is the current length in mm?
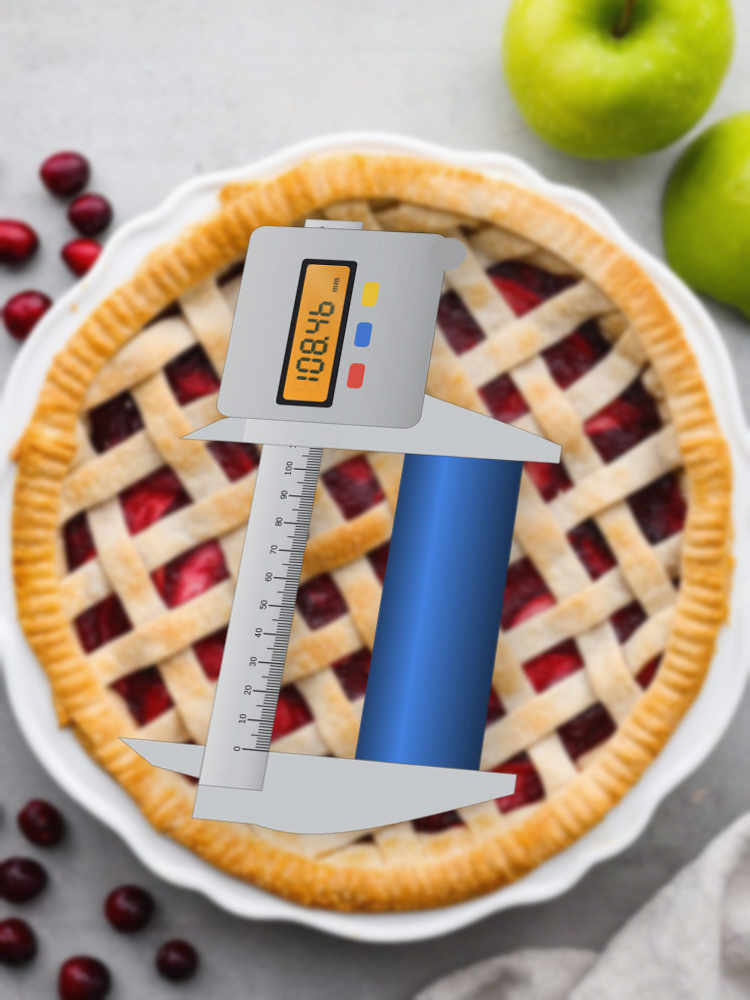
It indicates 108.46 mm
